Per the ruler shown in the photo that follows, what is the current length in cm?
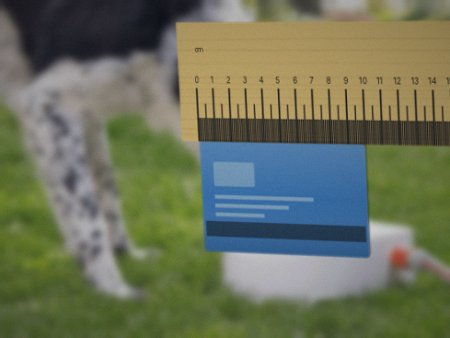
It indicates 10 cm
